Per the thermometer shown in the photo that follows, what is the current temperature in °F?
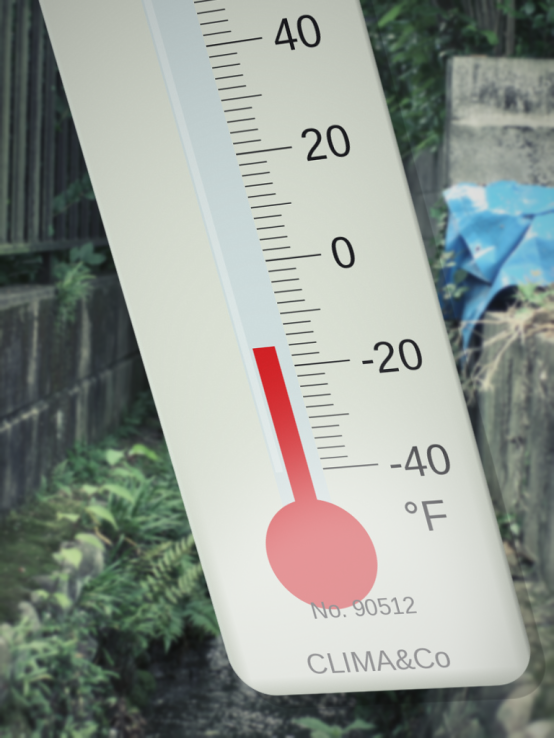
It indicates -16 °F
